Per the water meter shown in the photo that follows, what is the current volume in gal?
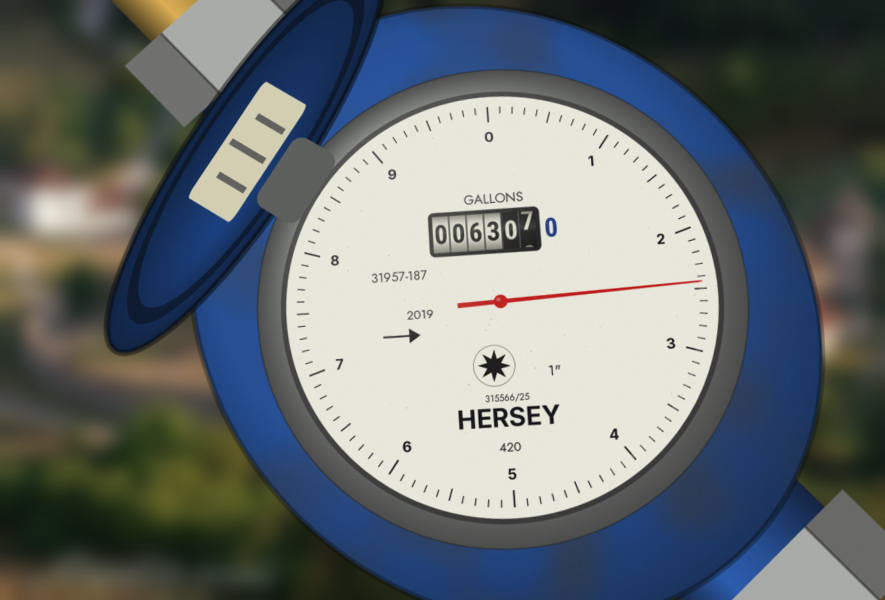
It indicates 63072.4 gal
